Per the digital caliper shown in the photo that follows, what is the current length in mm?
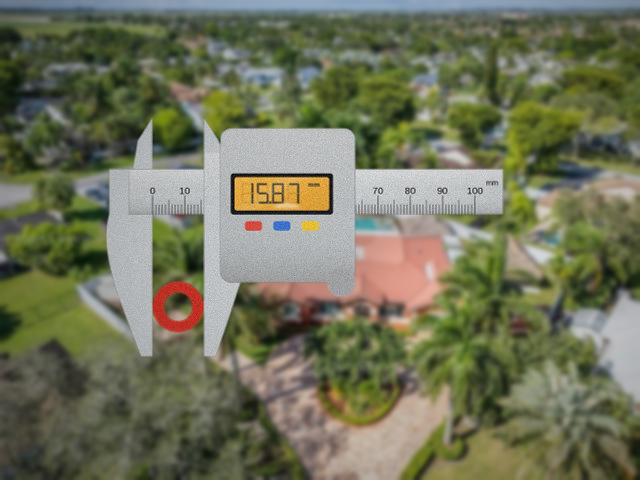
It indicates 15.87 mm
